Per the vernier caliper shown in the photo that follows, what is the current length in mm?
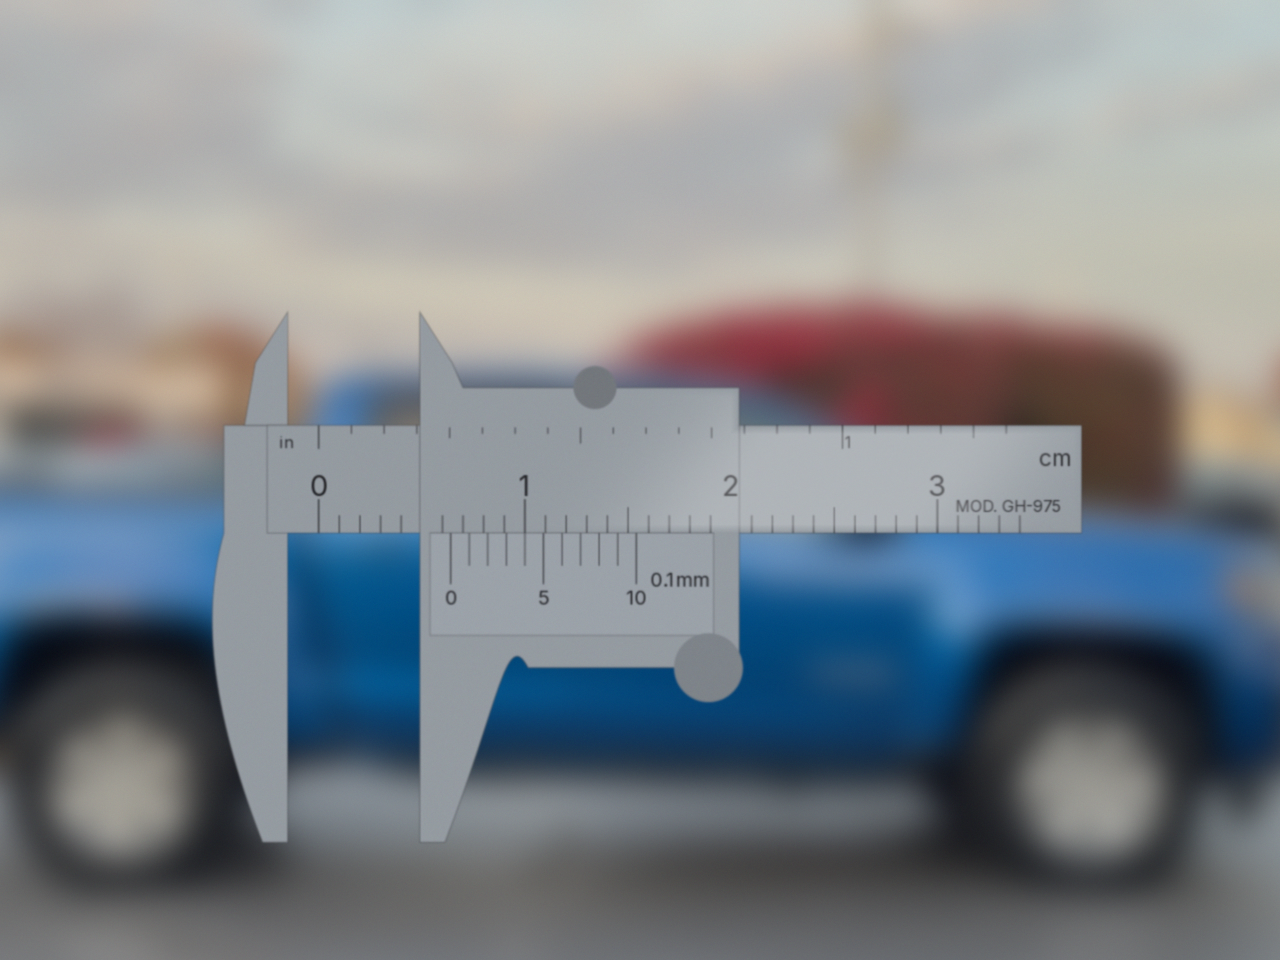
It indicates 6.4 mm
